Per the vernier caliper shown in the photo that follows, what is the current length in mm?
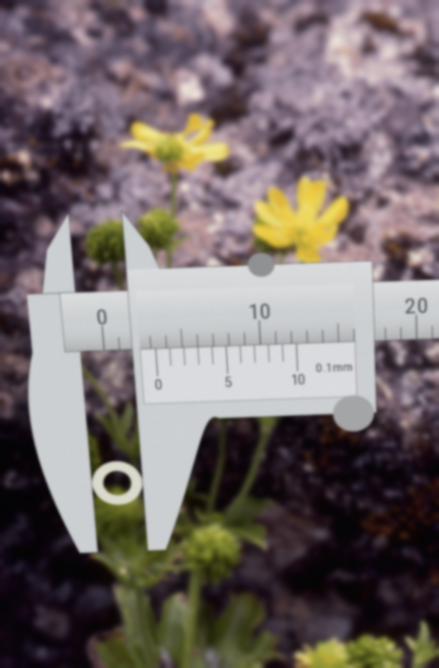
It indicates 3.3 mm
